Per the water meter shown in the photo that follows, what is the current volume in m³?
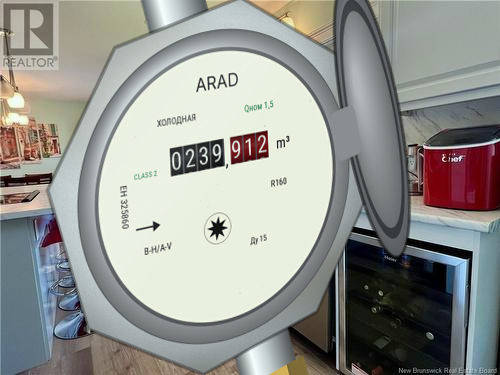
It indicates 239.912 m³
